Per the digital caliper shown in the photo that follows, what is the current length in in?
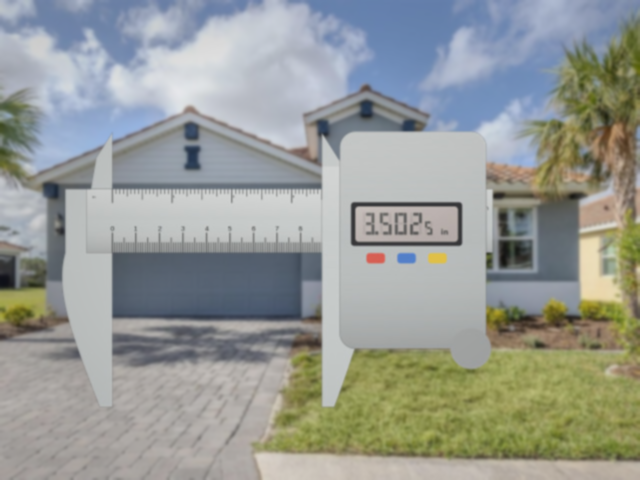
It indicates 3.5025 in
